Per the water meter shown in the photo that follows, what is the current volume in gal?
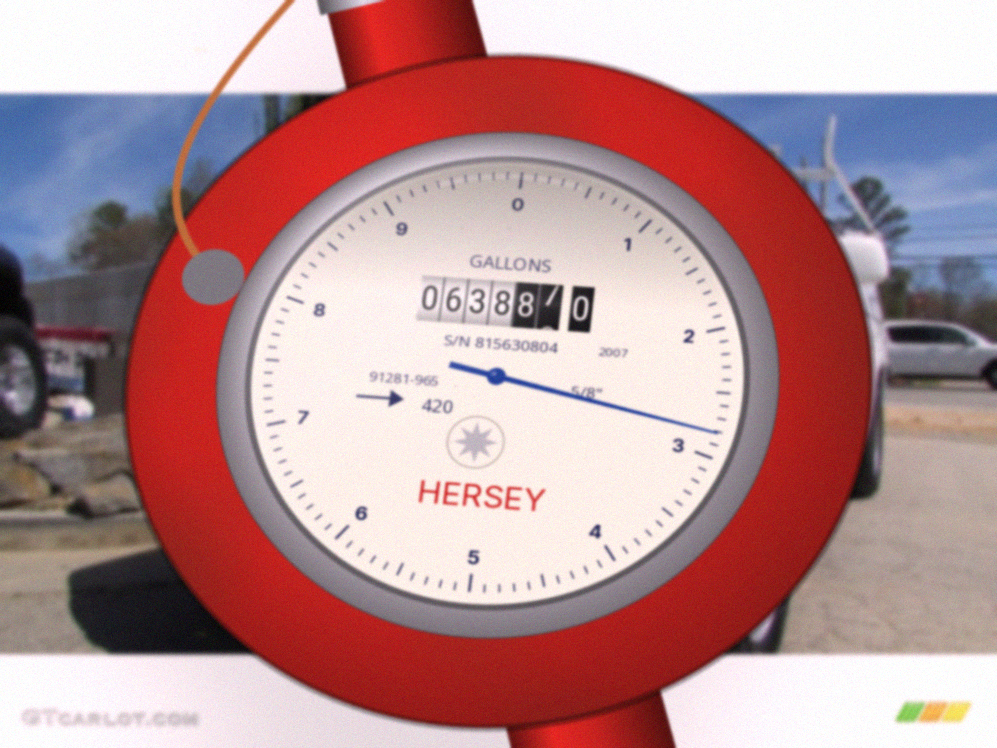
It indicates 638872.8 gal
